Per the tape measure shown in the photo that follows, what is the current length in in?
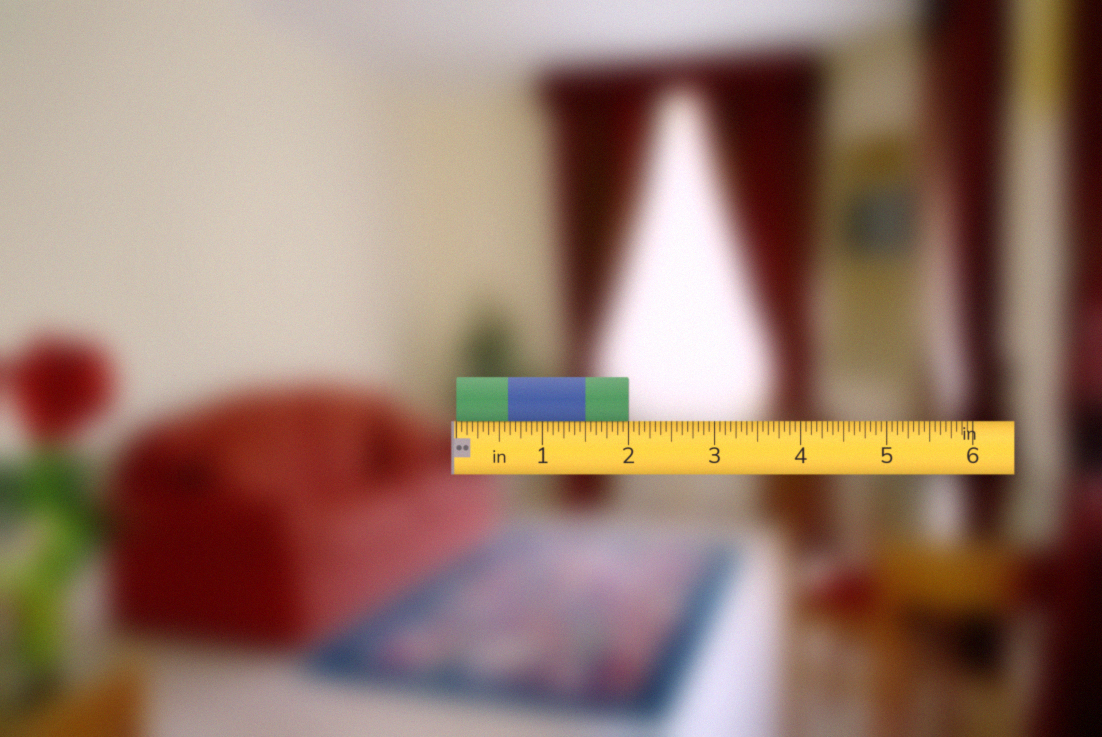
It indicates 2 in
